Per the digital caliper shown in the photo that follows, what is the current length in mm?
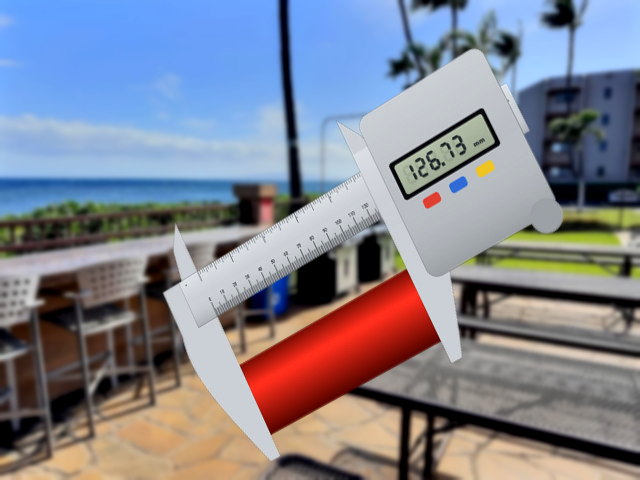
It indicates 126.73 mm
